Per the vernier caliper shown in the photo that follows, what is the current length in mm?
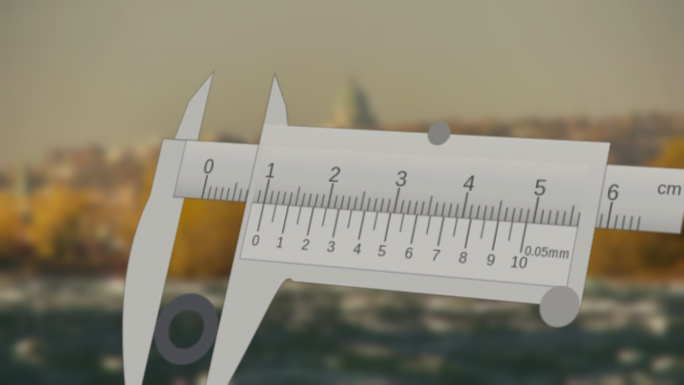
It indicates 10.0 mm
